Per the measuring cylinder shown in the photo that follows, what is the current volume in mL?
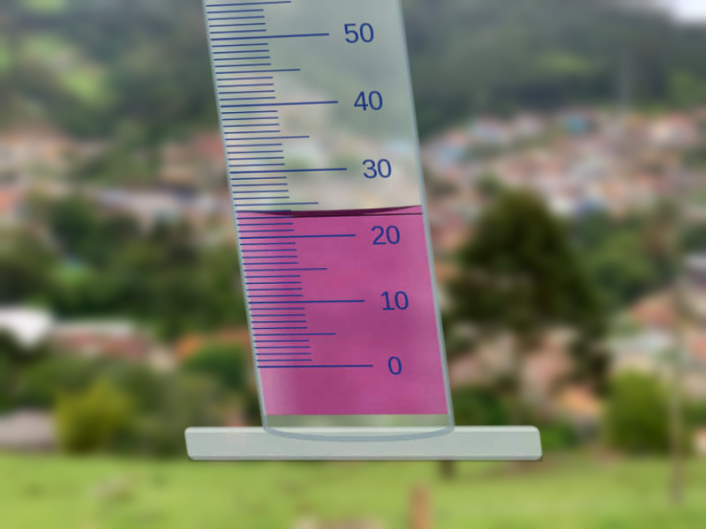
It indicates 23 mL
